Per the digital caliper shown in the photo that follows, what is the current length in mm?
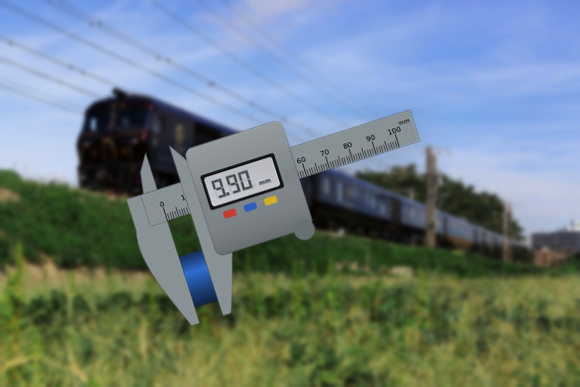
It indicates 9.90 mm
